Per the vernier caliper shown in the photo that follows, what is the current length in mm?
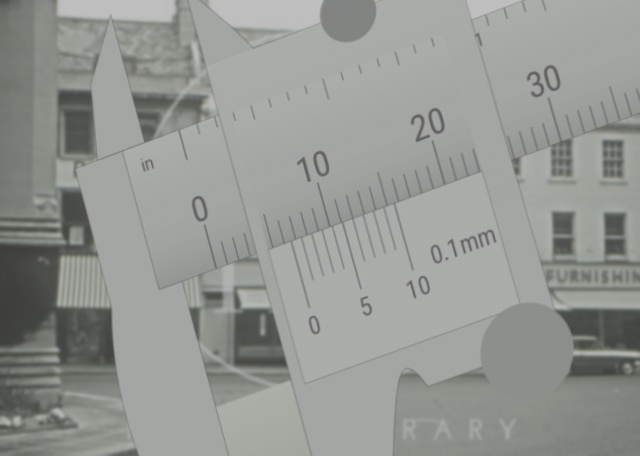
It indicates 6.6 mm
